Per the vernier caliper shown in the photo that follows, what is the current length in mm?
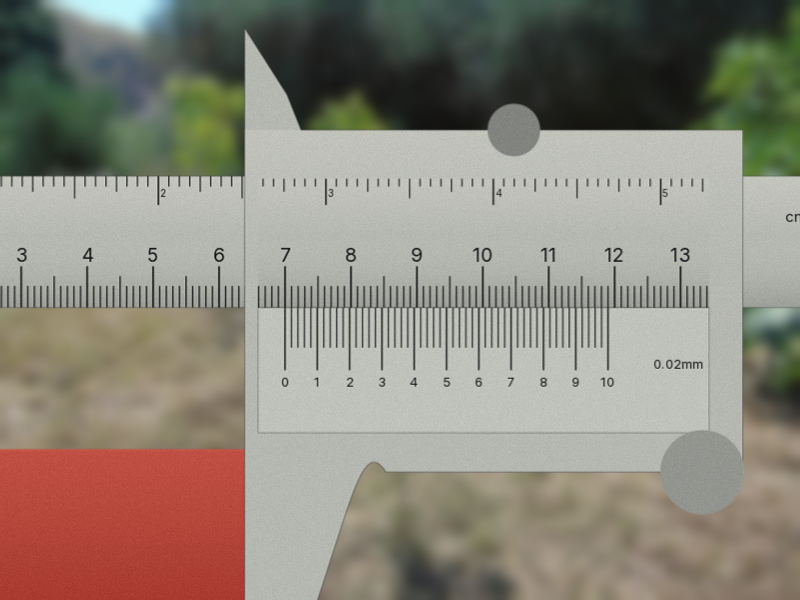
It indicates 70.0 mm
